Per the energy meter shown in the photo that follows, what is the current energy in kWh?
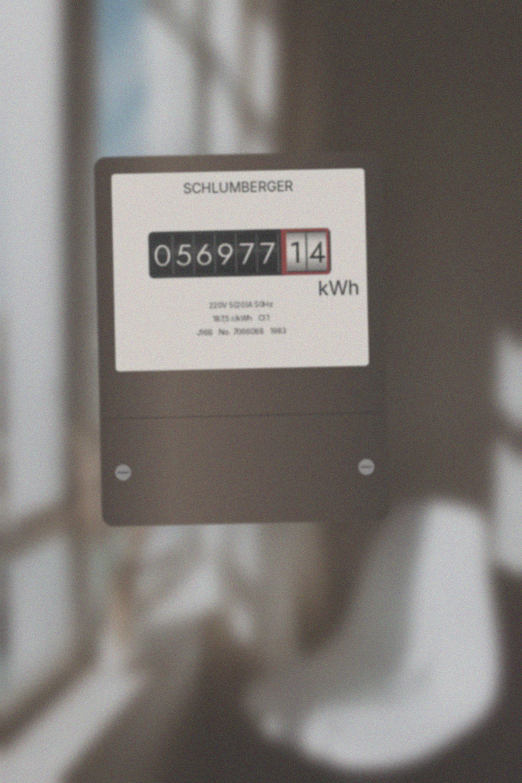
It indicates 56977.14 kWh
